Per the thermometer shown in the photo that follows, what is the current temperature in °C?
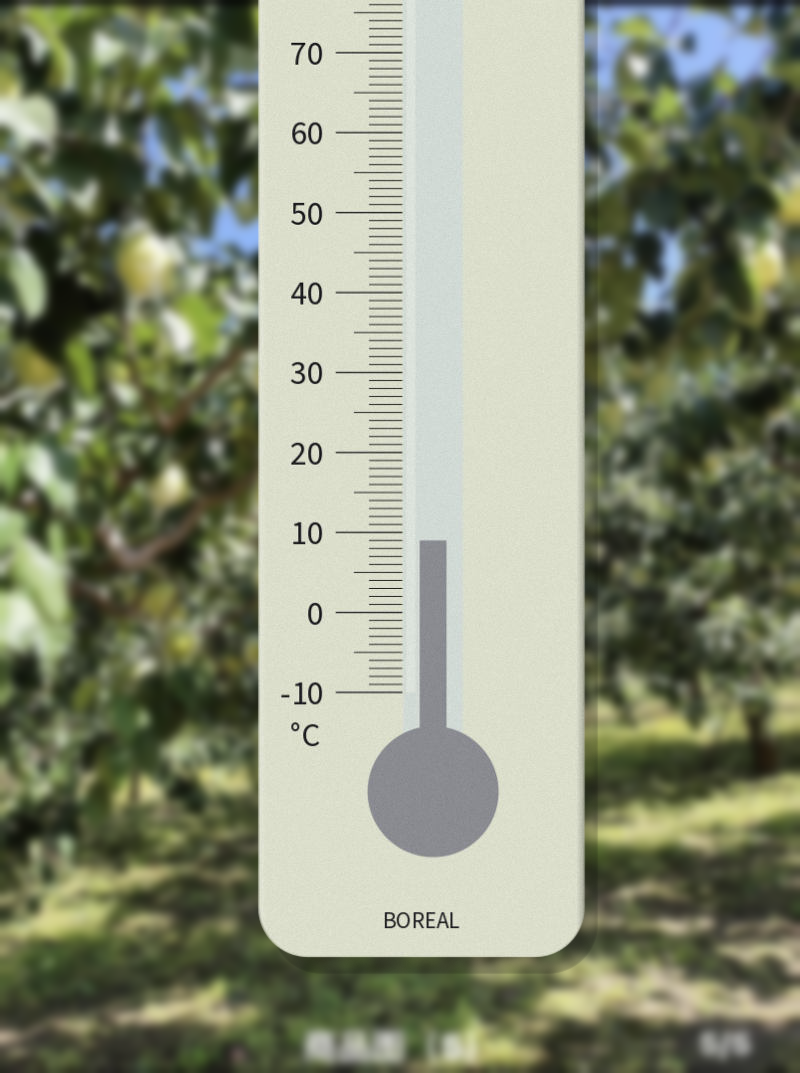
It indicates 9 °C
